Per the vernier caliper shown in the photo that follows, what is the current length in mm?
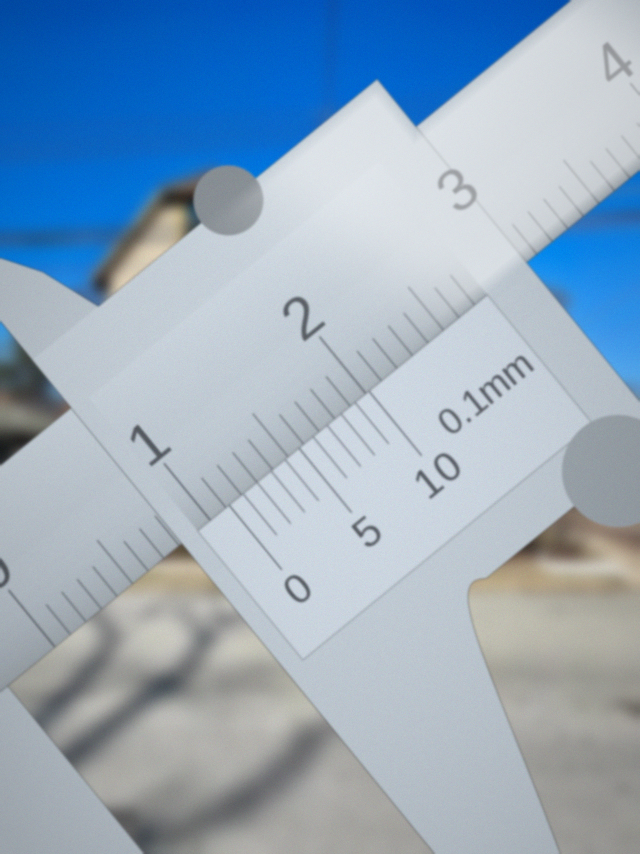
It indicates 11.2 mm
